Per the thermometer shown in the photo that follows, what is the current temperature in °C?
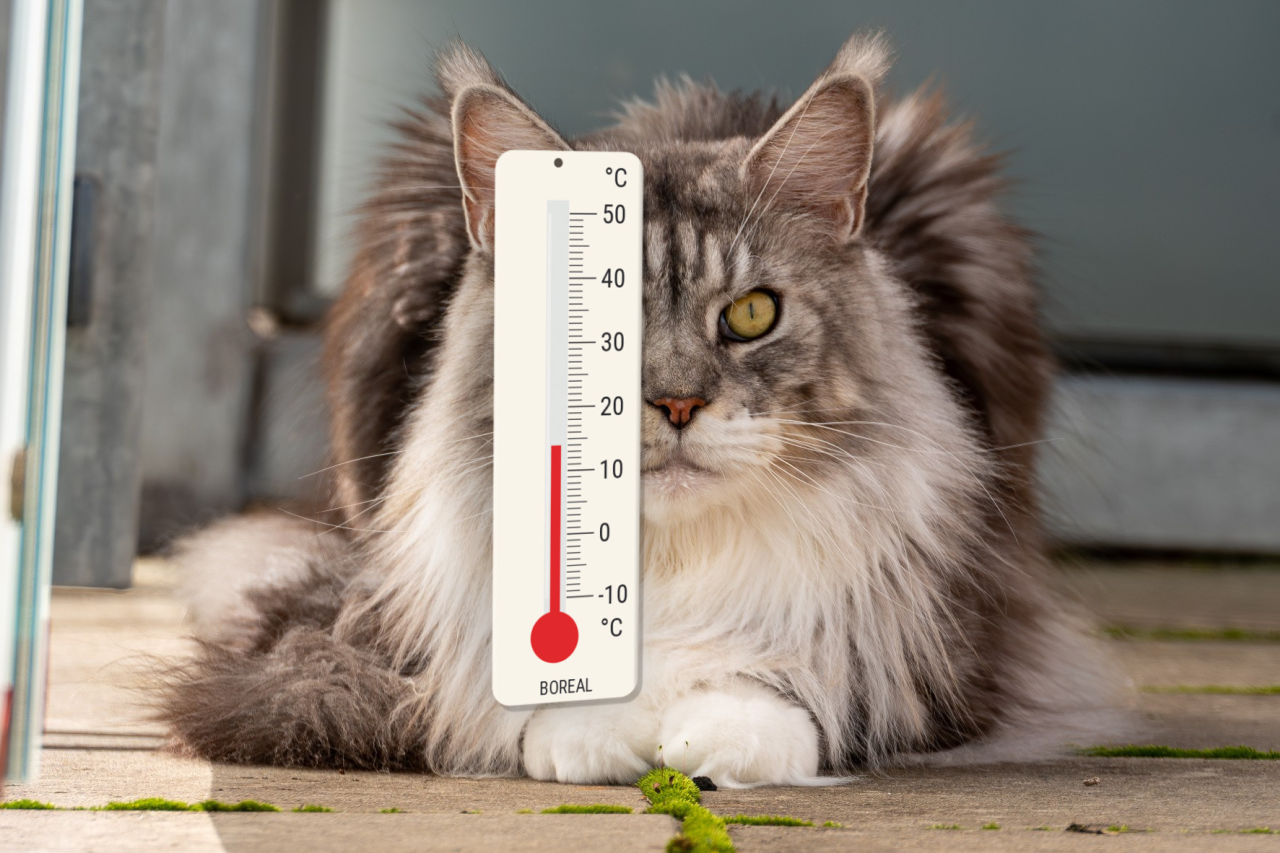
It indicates 14 °C
